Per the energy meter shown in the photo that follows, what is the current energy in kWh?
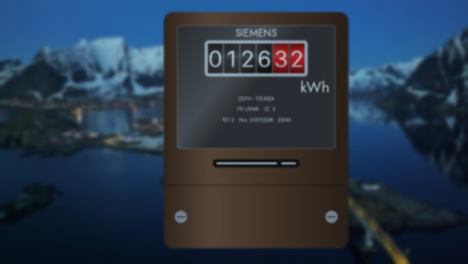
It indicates 126.32 kWh
